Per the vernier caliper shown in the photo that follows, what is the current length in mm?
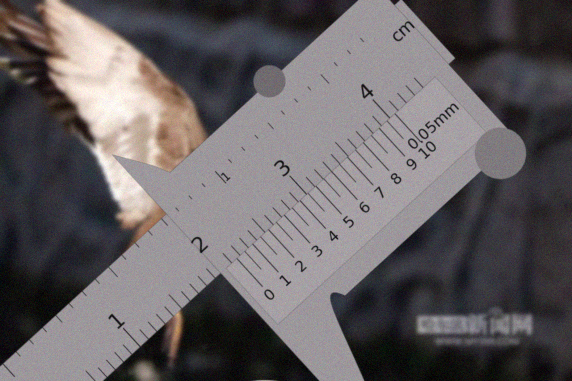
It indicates 21.6 mm
